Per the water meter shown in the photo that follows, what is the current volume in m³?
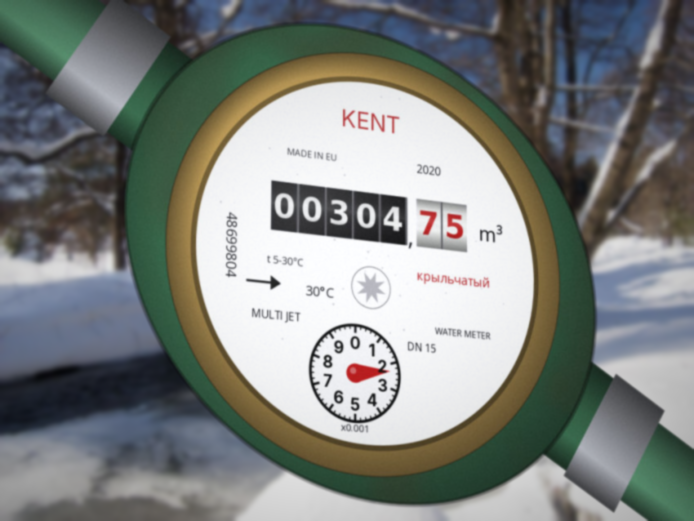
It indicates 304.752 m³
